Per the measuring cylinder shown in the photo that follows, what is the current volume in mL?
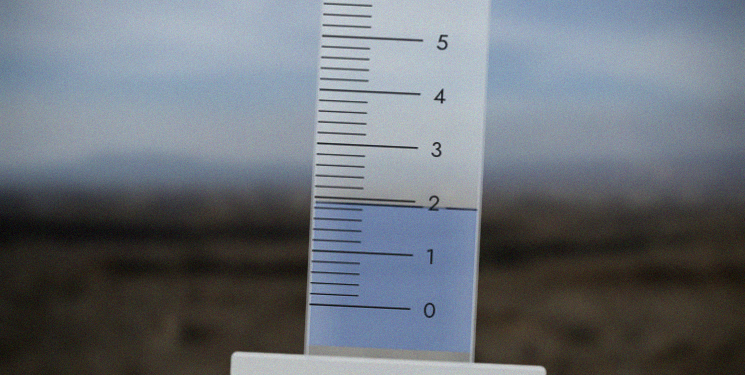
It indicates 1.9 mL
